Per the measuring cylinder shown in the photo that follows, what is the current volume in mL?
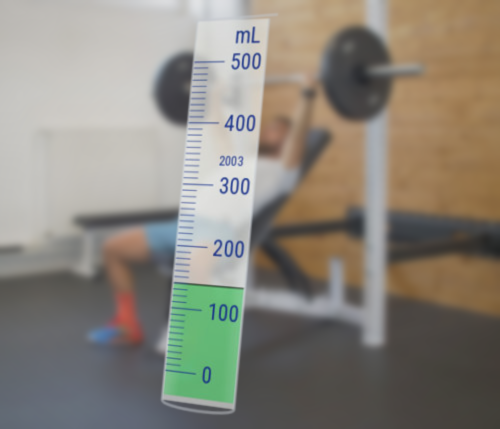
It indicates 140 mL
